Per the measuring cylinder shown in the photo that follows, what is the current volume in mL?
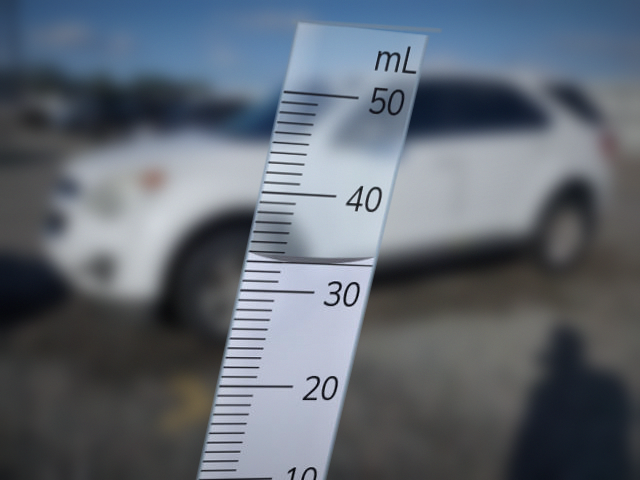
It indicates 33 mL
